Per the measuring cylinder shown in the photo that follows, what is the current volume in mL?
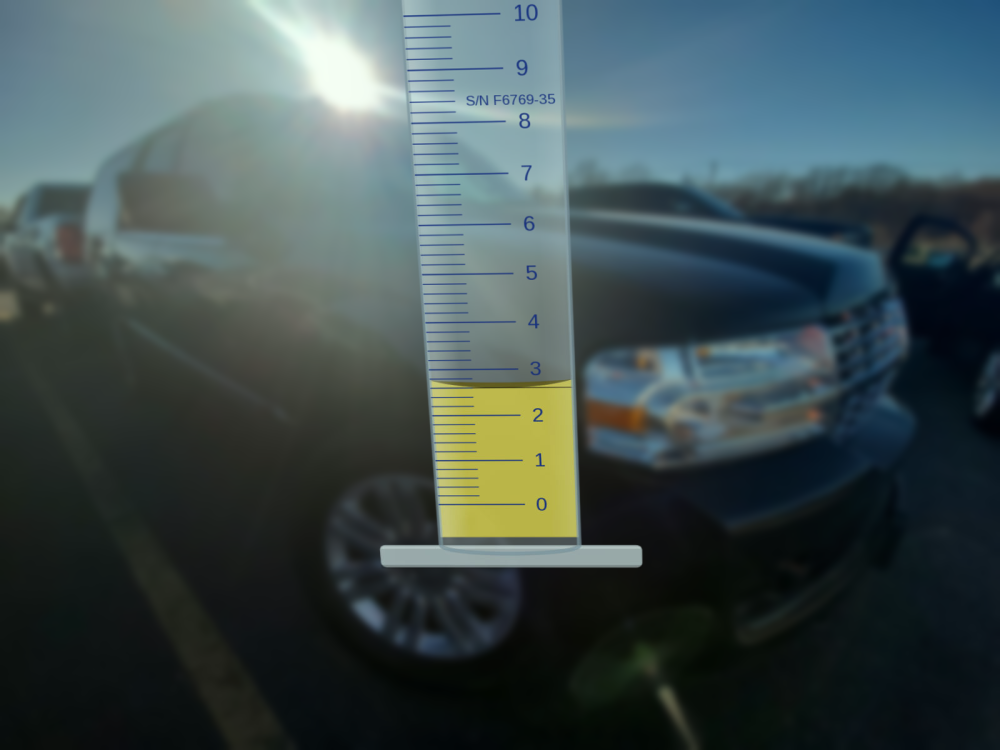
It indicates 2.6 mL
